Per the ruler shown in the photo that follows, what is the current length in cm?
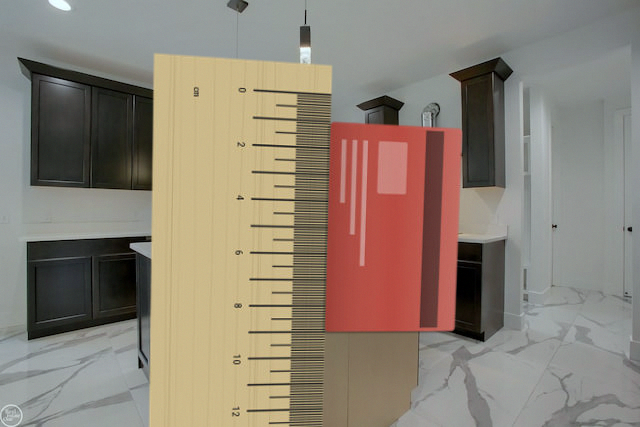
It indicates 8 cm
